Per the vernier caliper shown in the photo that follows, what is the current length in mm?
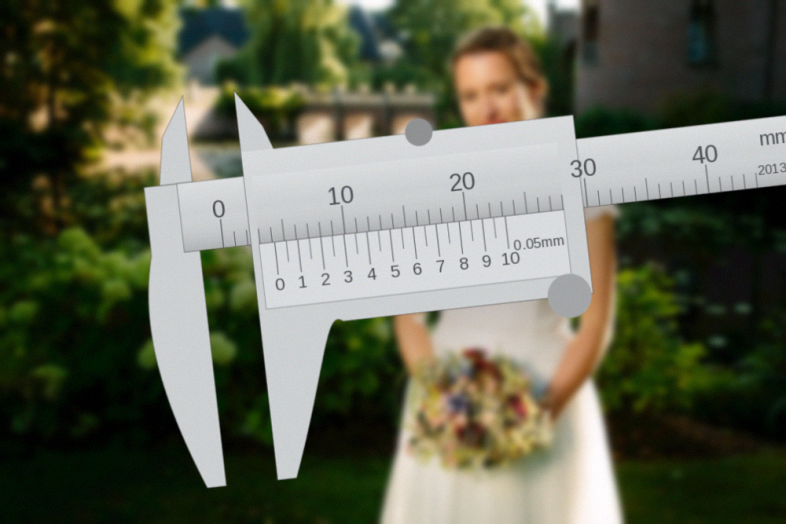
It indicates 4.2 mm
